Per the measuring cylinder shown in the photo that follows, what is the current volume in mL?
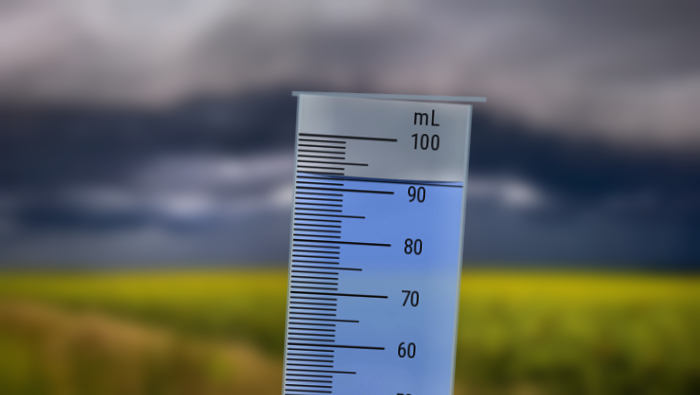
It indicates 92 mL
